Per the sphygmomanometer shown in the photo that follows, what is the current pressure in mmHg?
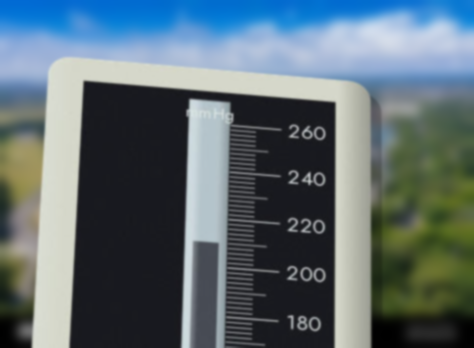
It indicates 210 mmHg
